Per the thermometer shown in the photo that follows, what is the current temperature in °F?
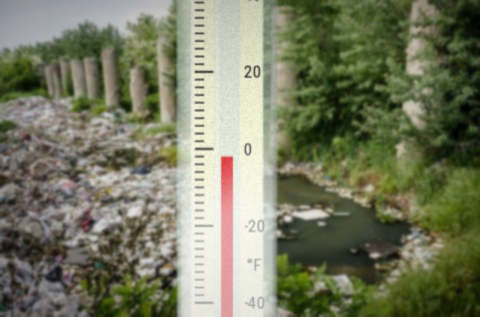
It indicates -2 °F
